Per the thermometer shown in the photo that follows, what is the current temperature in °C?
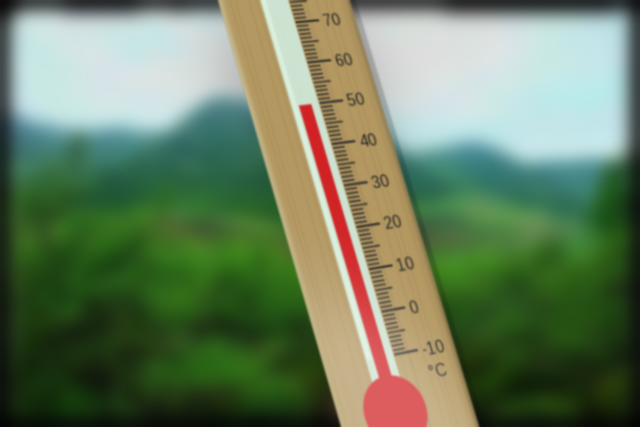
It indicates 50 °C
